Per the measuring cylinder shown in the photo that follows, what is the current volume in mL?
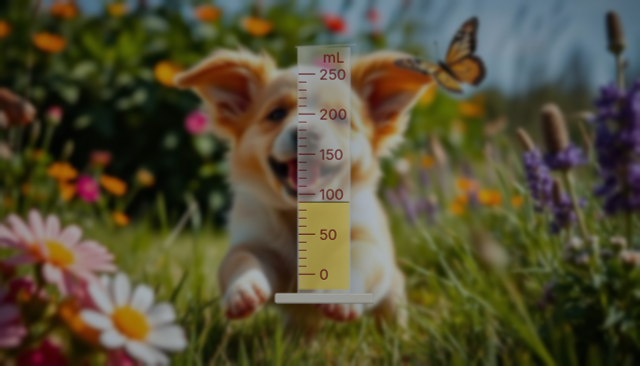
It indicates 90 mL
